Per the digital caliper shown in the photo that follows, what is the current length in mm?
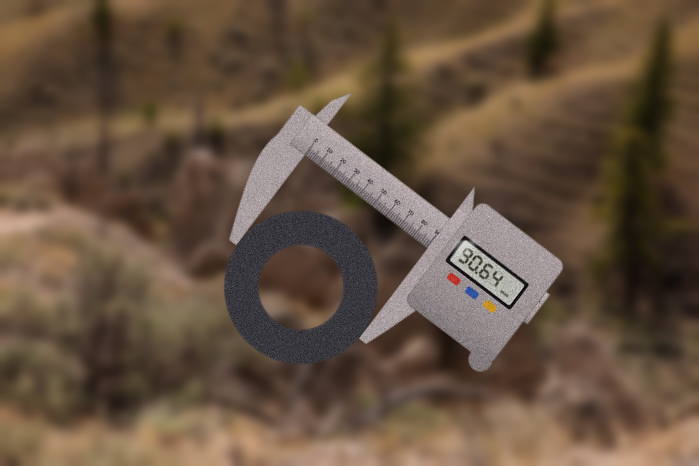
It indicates 90.64 mm
